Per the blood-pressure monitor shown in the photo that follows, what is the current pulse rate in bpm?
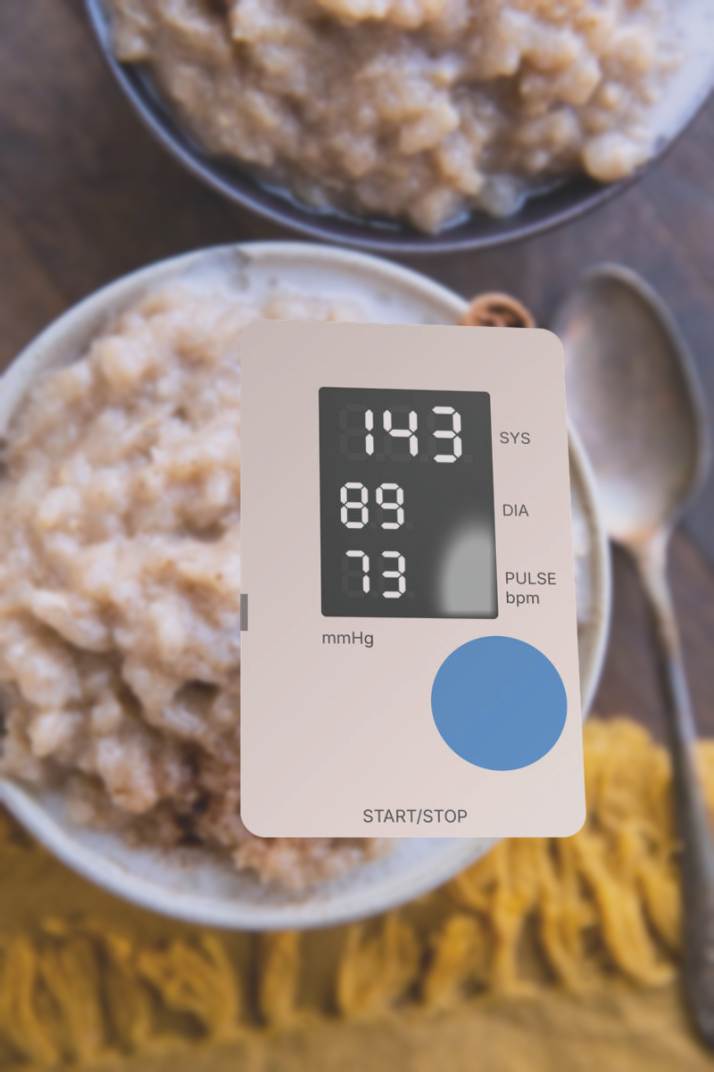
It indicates 73 bpm
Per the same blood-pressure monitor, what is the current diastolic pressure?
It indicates 89 mmHg
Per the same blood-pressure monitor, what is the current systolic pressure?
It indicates 143 mmHg
